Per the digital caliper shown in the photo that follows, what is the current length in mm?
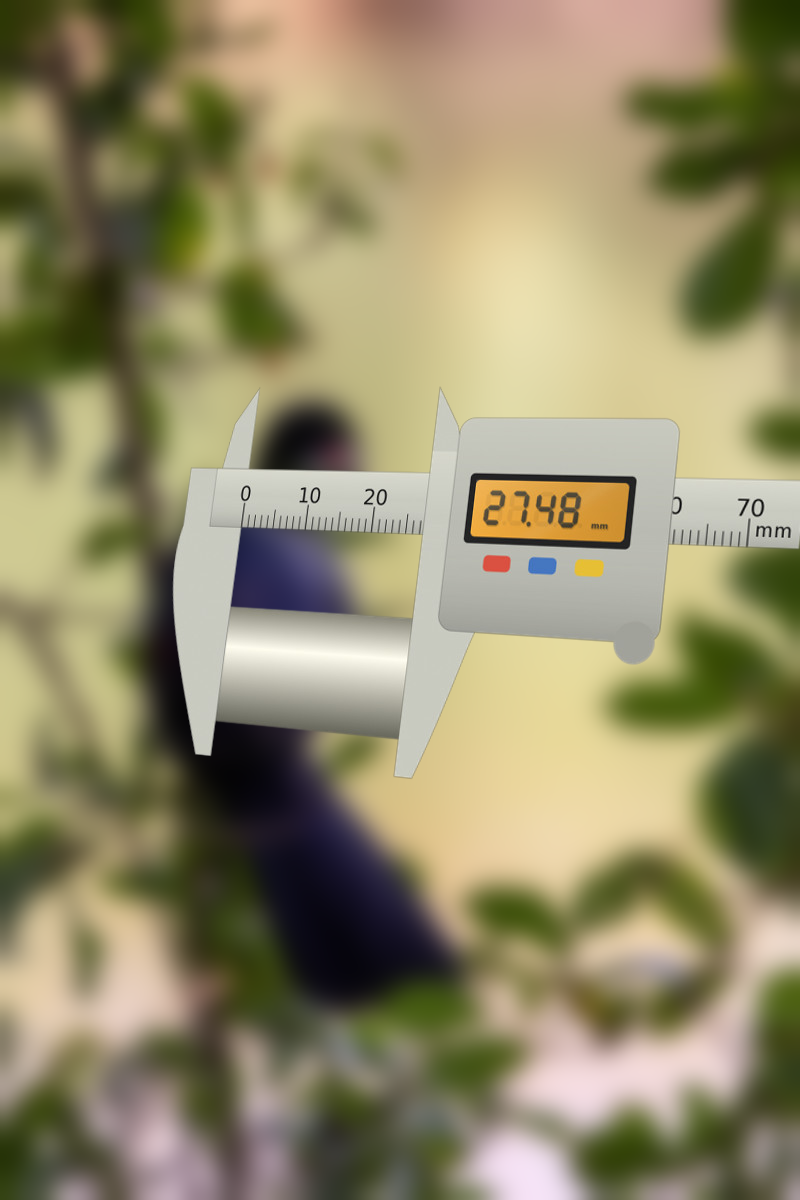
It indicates 27.48 mm
